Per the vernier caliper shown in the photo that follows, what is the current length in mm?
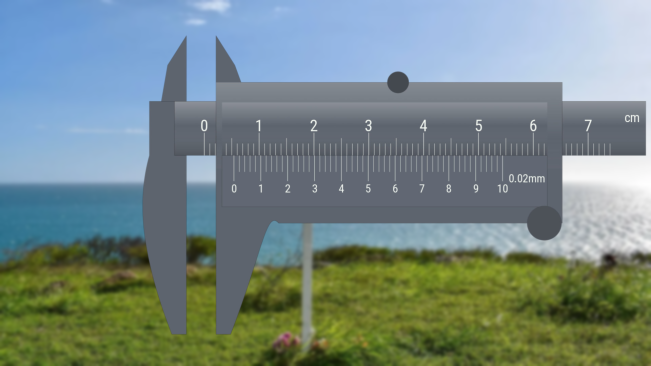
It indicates 5.4 mm
